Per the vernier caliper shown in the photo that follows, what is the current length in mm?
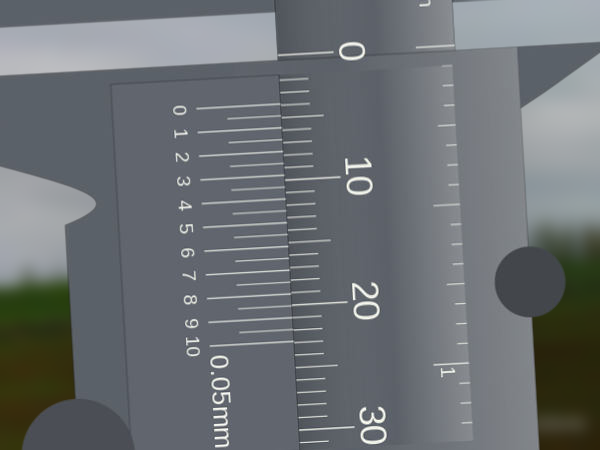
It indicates 3.9 mm
